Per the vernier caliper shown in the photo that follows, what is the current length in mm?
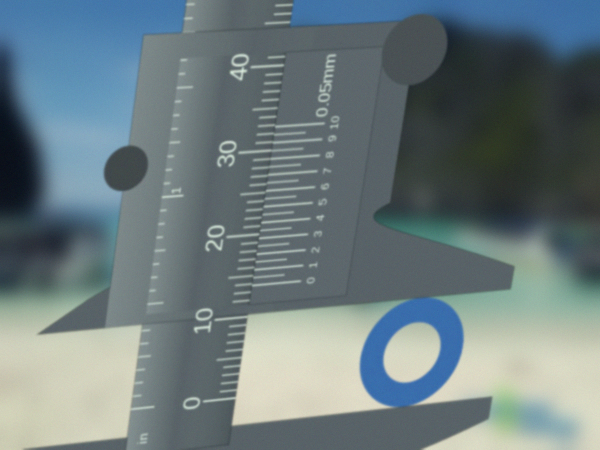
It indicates 13.8 mm
